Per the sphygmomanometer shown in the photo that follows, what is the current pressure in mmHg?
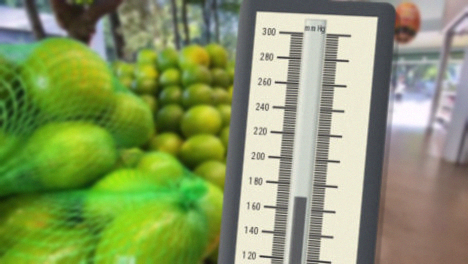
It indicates 170 mmHg
